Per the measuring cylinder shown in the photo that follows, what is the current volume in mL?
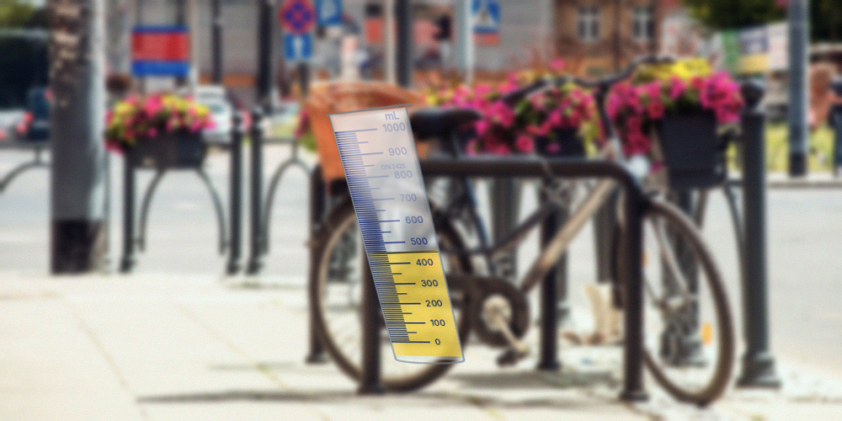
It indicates 450 mL
